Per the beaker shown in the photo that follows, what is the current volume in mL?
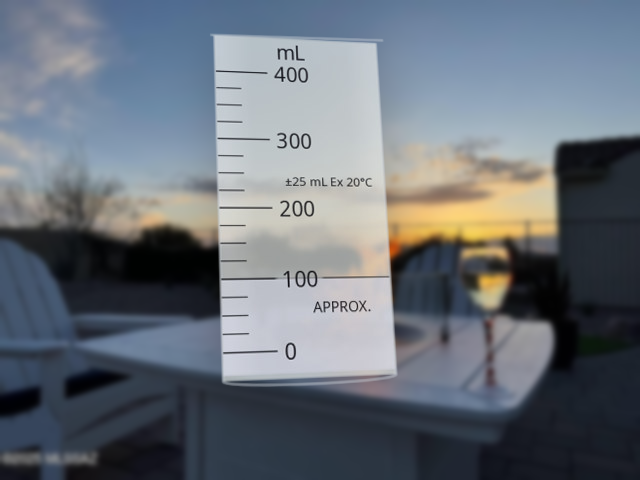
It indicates 100 mL
